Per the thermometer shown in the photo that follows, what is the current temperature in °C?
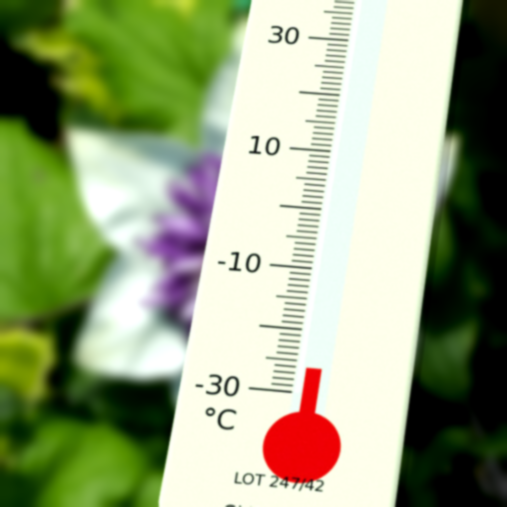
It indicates -26 °C
